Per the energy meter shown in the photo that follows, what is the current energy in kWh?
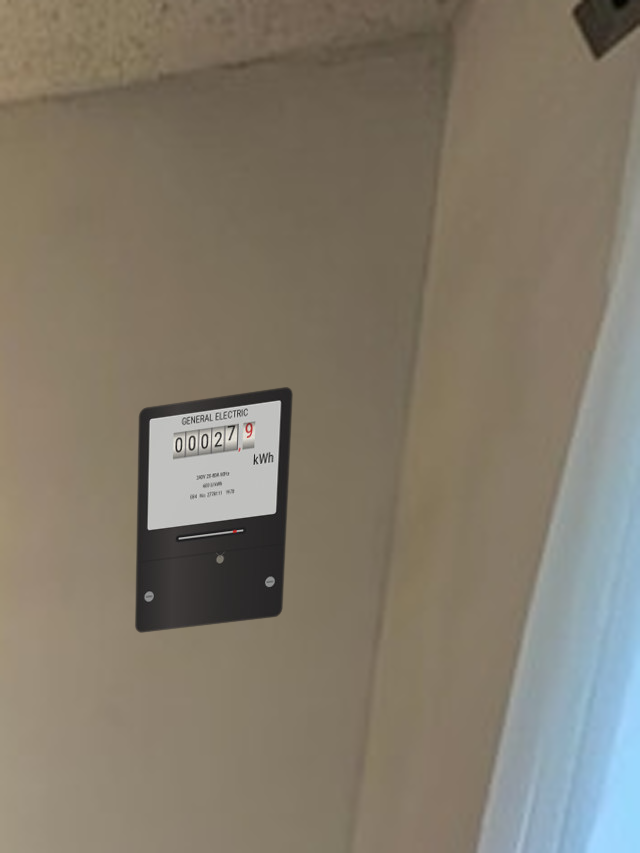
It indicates 27.9 kWh
